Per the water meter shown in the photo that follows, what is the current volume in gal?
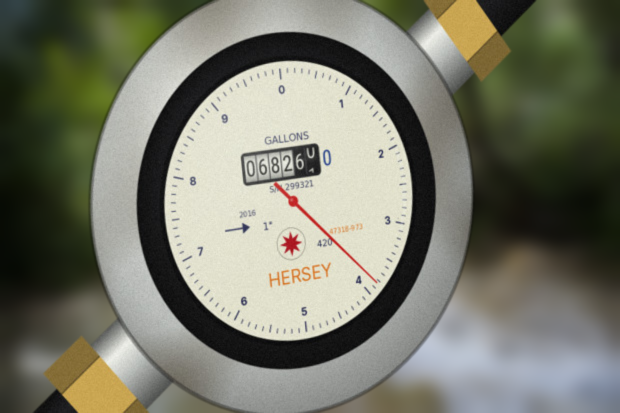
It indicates 682603.8 gal
